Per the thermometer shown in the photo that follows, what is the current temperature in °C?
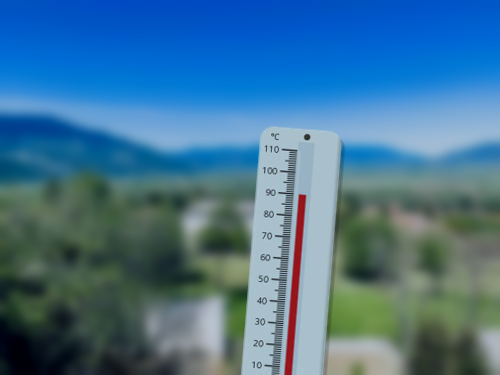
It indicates 90 °C
